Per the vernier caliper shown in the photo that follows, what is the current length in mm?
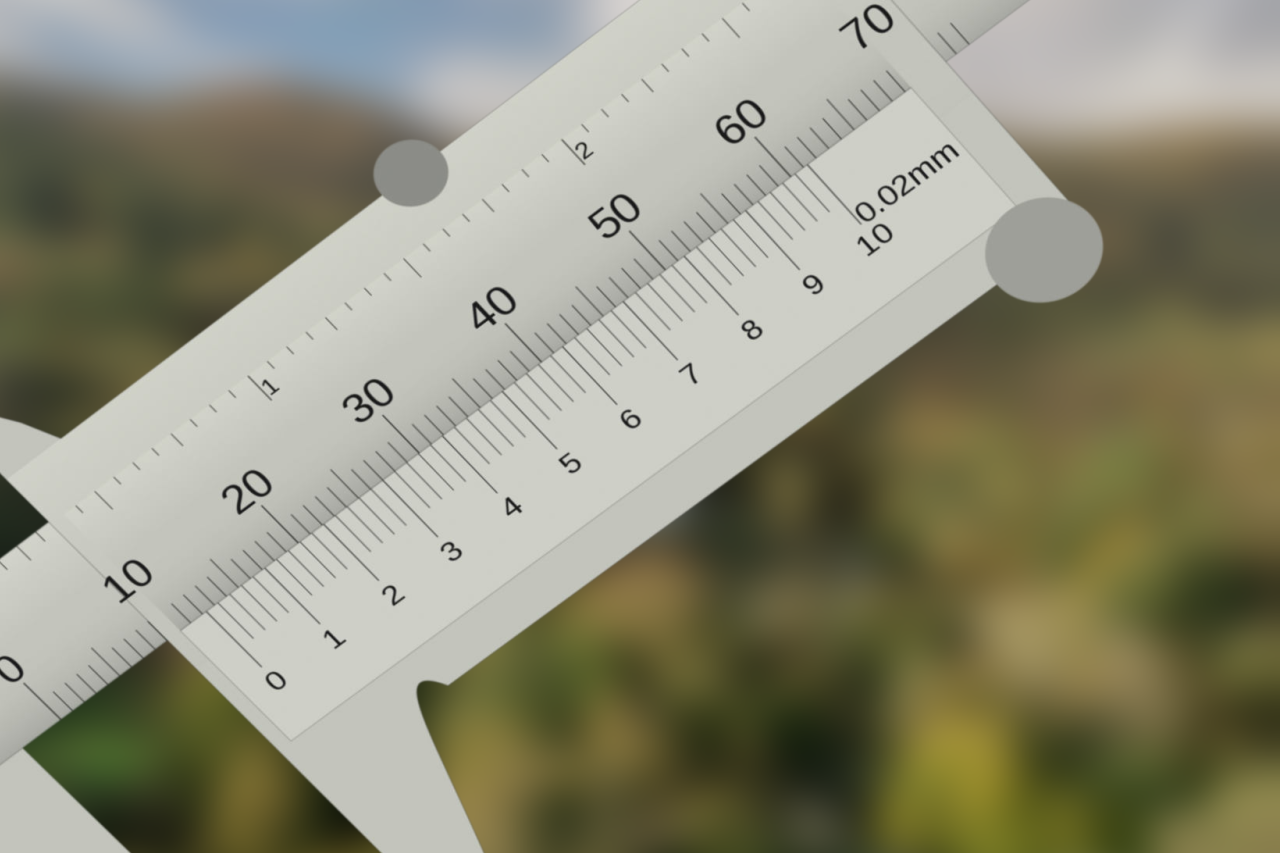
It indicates 12.3 mm
